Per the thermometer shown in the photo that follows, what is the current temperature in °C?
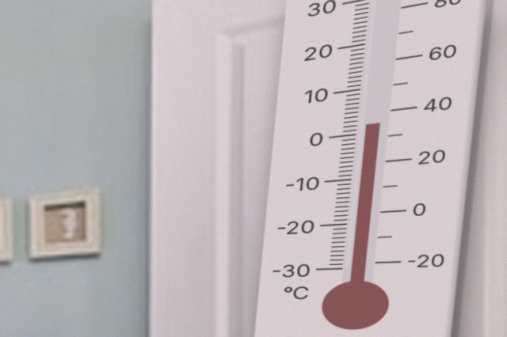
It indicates 2 °C
